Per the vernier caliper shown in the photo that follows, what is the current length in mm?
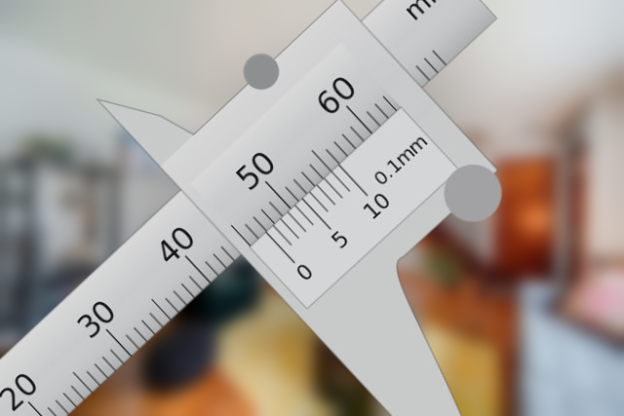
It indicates 46.9 mm
